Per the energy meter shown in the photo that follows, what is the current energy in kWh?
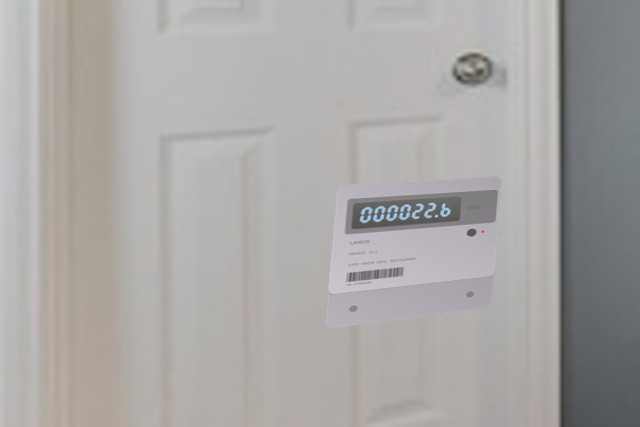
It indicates 22.6 kWh
